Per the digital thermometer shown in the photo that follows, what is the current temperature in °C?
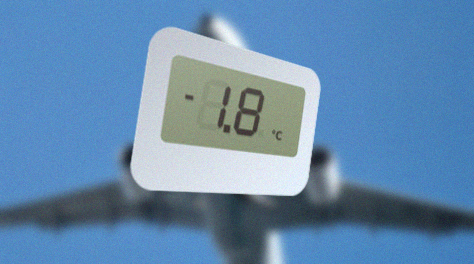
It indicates -1.8 °C
